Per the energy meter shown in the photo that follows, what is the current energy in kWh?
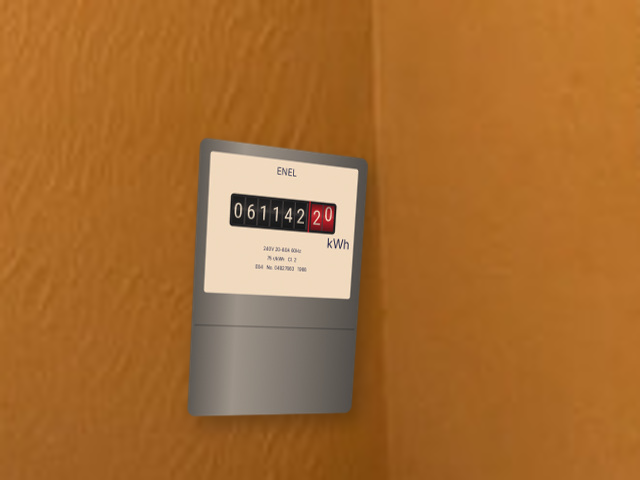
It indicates 61142.20 kWh
